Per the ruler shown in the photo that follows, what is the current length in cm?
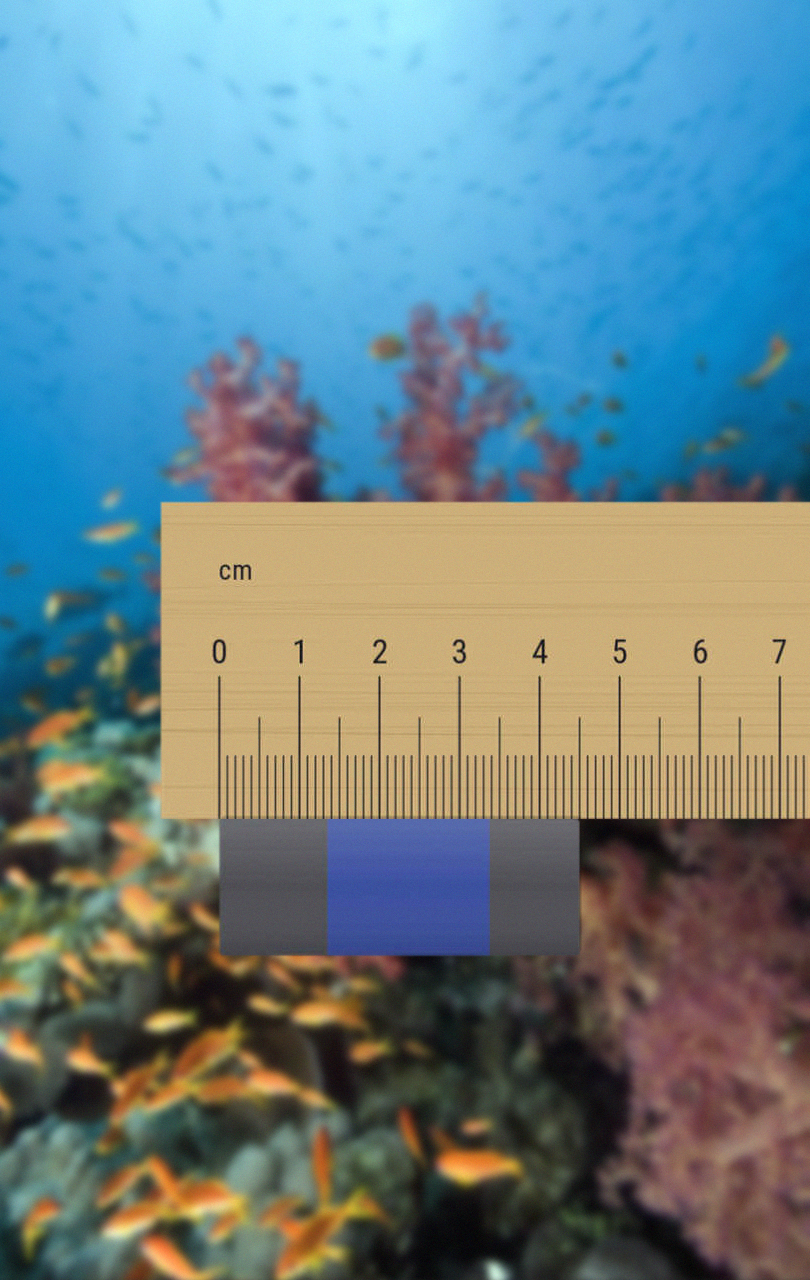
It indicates 4.5 cm
